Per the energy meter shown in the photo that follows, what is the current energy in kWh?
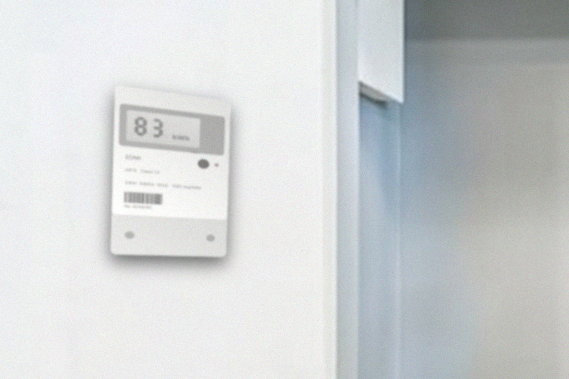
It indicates 83 kWh
